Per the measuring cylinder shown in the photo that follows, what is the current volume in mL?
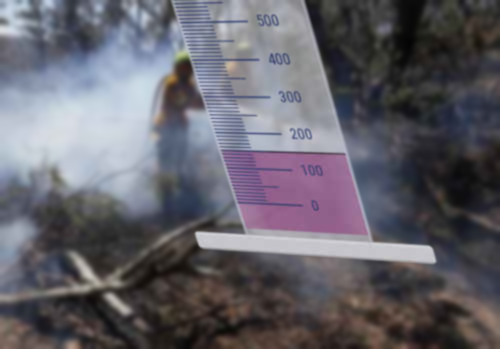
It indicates 150 mL
